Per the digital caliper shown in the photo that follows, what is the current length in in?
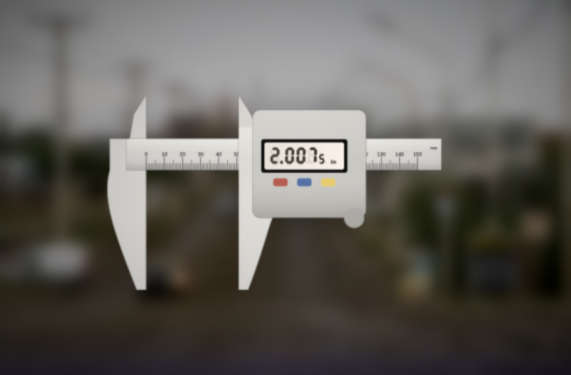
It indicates 2.0075 in
